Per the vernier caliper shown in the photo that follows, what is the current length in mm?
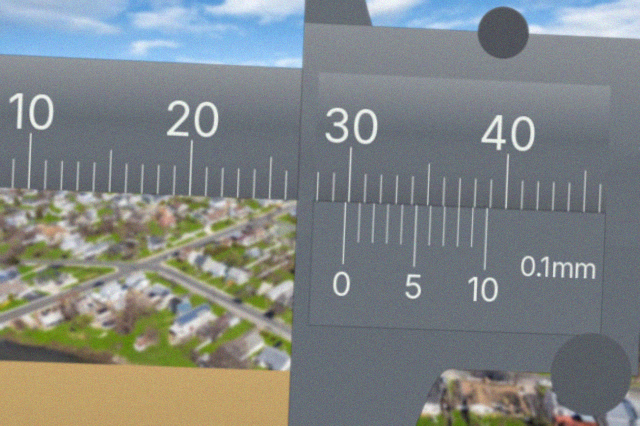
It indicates 29.8 mm
